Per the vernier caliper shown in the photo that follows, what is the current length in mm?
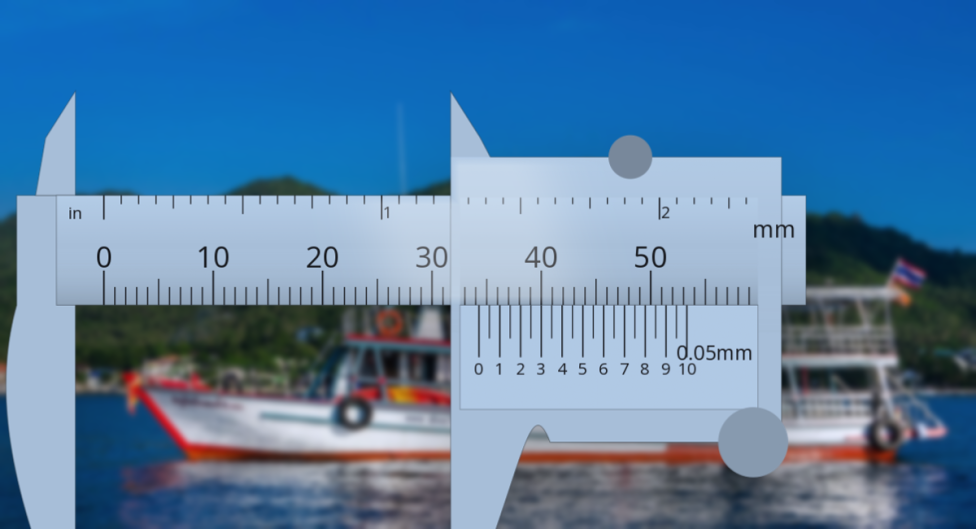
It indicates 34.3 mm
